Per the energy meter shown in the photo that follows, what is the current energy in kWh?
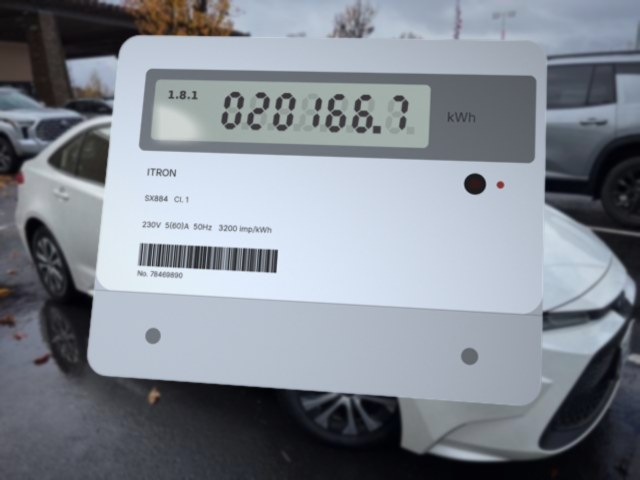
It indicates 20166.7 kWh
